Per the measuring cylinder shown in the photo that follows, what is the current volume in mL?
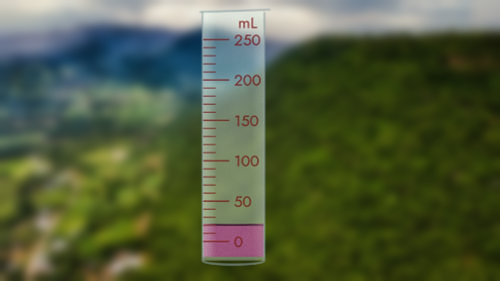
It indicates 20 mL
